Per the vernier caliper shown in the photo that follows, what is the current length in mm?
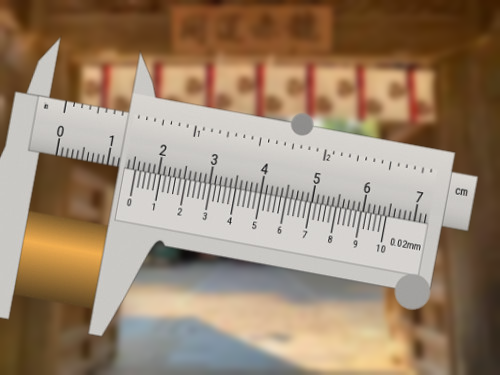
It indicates 15.5 mm
